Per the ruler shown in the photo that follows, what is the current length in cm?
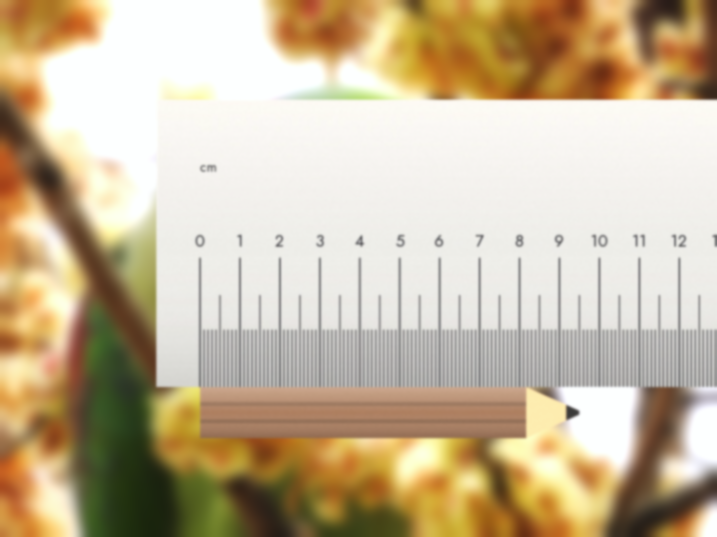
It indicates 9.5 cm
